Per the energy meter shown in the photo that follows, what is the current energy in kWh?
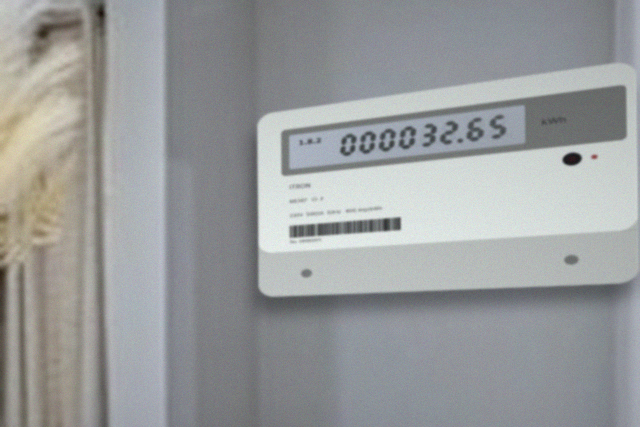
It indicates 32.65 kWh
